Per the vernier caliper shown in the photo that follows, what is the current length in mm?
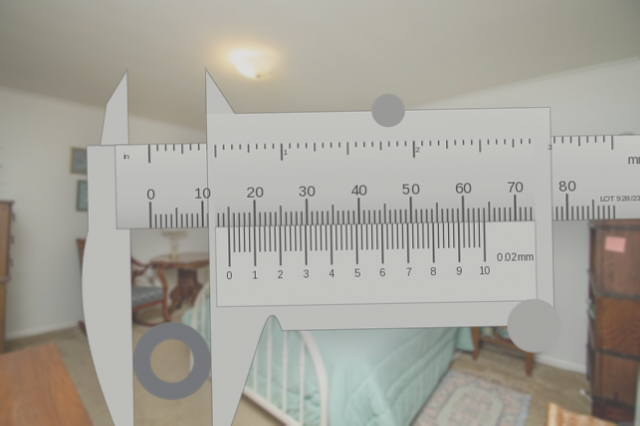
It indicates 15.0 mm
